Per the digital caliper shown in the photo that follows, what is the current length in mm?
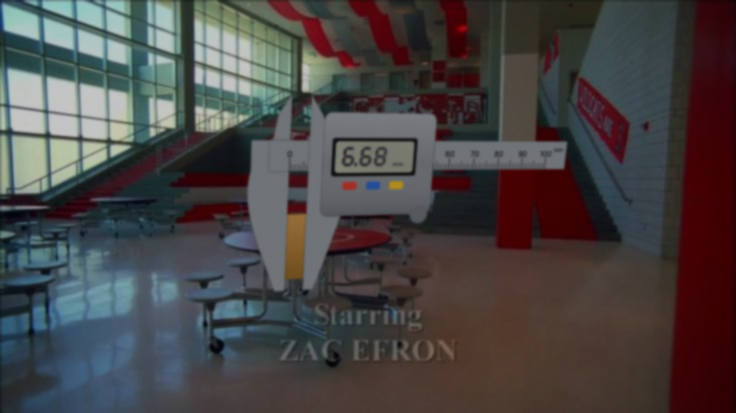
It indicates 6.68 mm
